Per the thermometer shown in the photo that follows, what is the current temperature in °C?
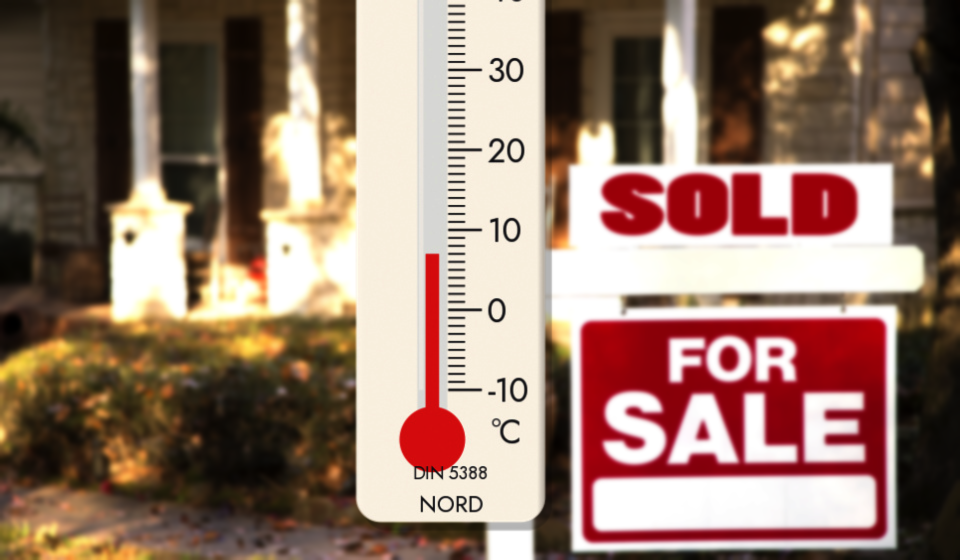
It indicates 7 °C
